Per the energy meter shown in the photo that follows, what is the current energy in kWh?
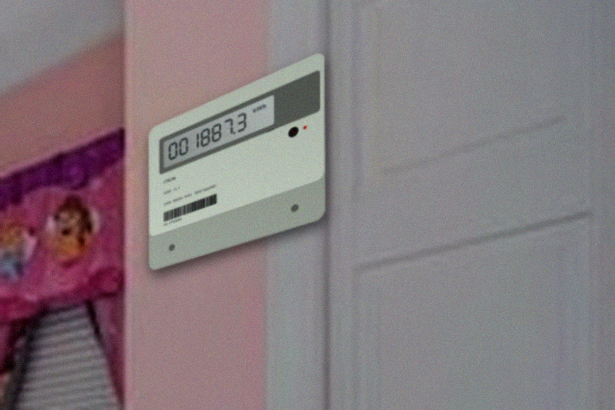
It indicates 1887.3 kWh
